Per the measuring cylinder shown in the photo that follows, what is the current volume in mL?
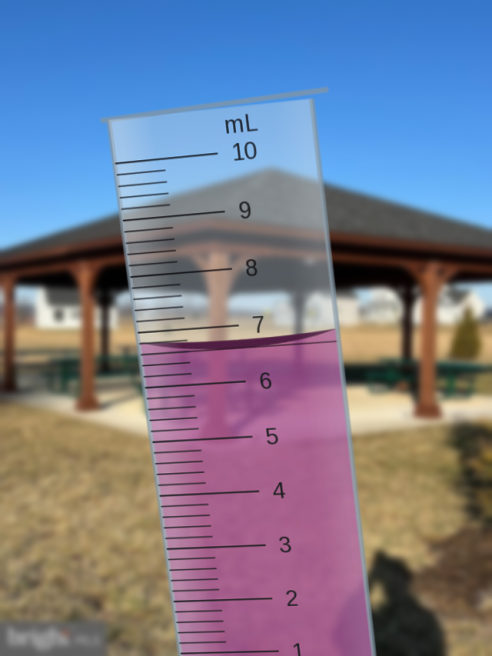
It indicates 6.6 mL
